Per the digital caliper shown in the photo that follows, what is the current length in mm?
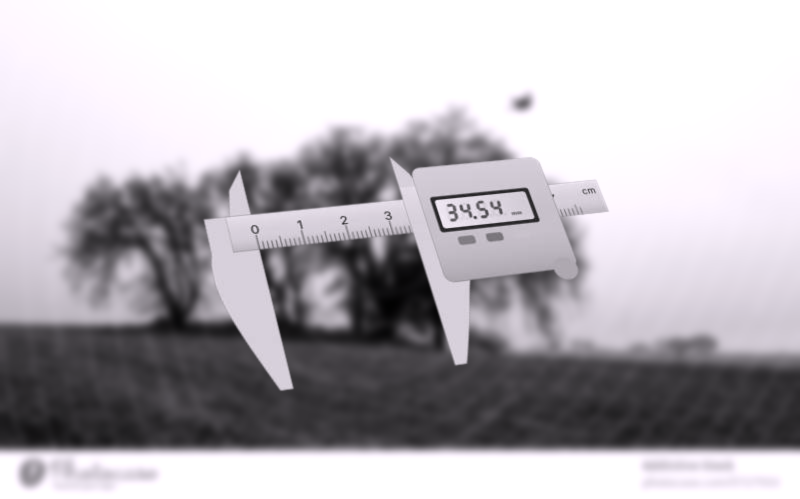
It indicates 34.54 mm
